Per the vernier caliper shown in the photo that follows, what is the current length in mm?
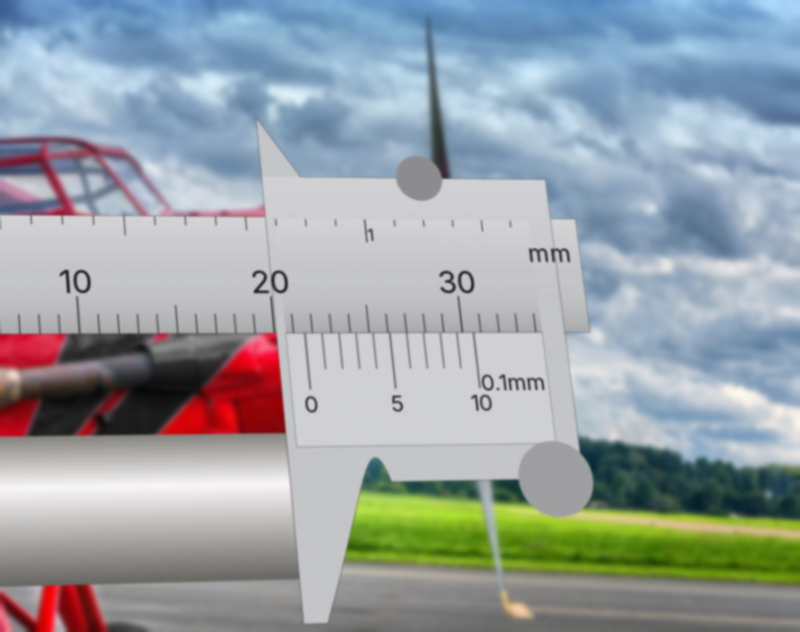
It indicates 21.6 mm
